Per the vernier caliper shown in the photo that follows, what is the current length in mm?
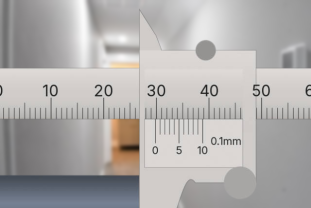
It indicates 29.8 mm
